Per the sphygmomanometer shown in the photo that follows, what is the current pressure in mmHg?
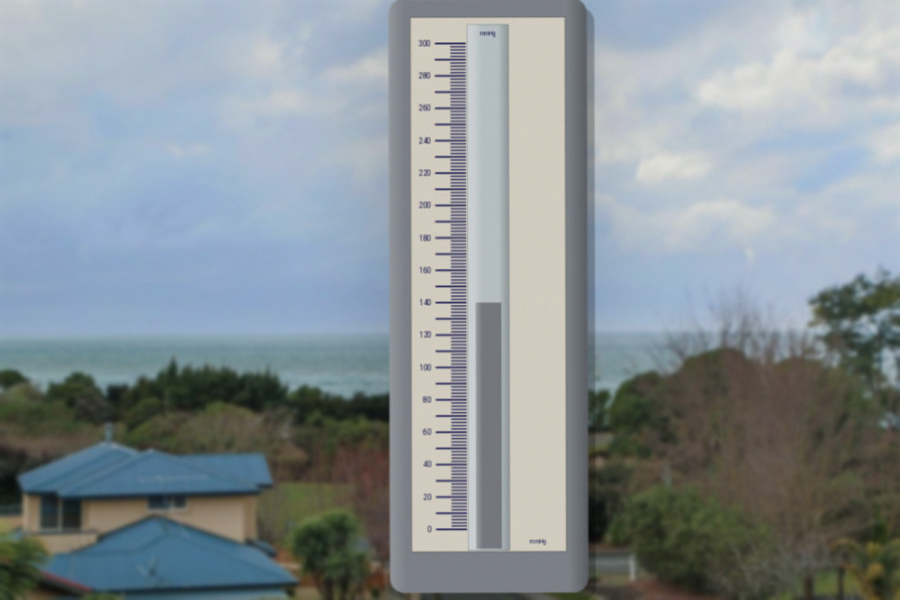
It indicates 140 mmHg
